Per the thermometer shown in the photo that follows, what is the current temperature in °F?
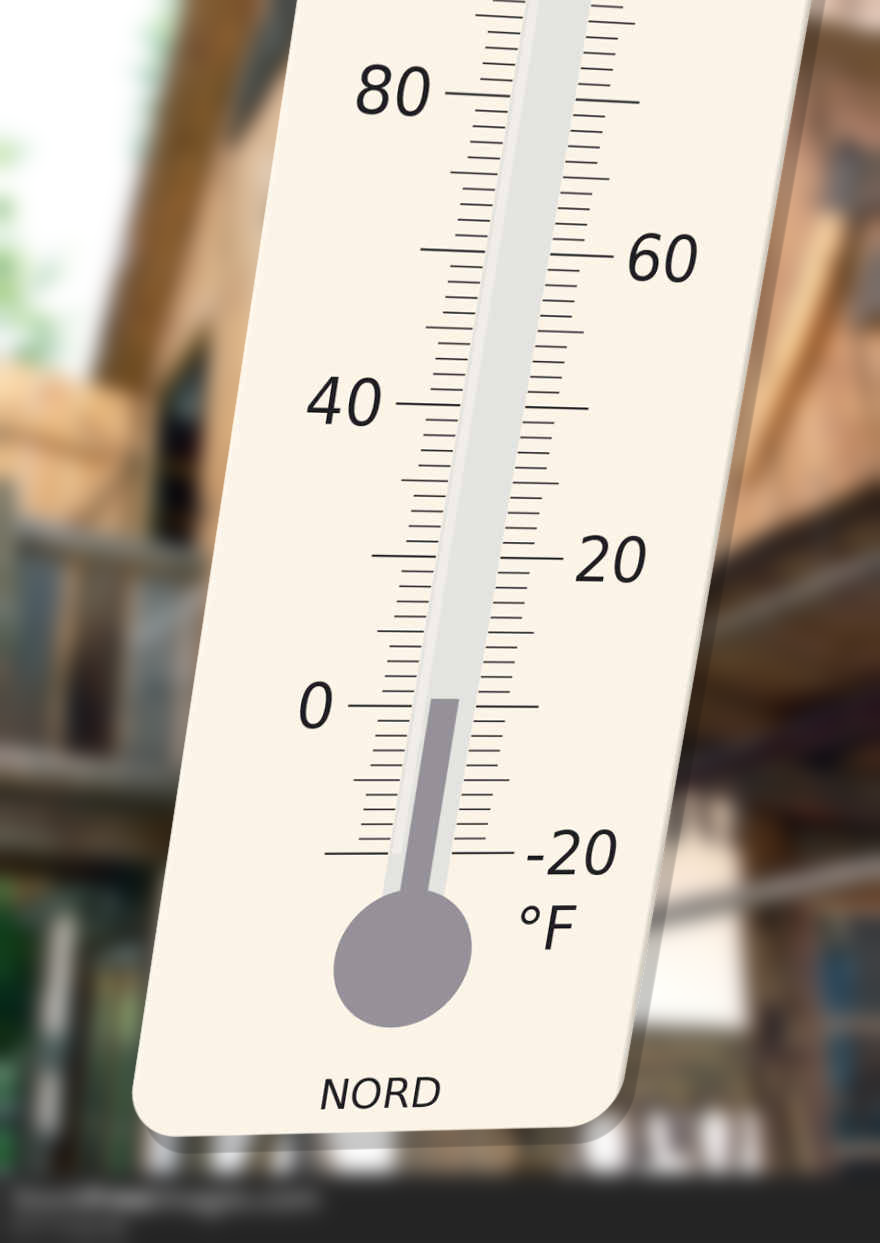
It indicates 1 °F
